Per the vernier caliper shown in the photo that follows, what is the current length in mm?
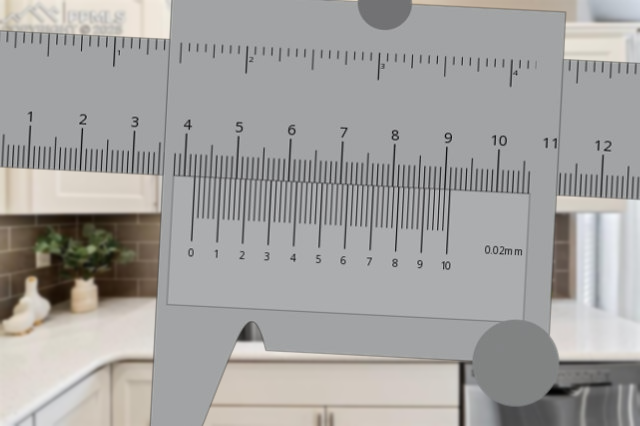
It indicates 42.0 mm
